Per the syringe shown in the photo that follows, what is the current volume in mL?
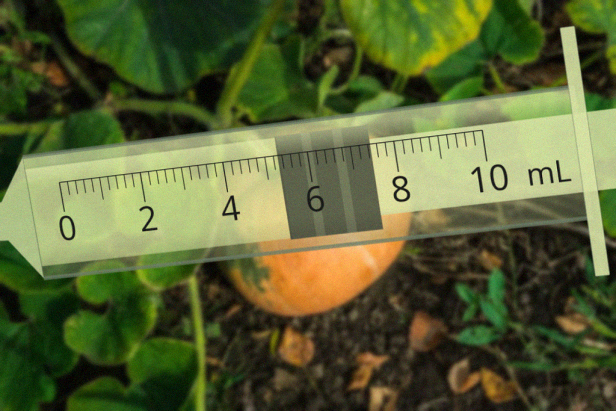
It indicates 5.3 mL
